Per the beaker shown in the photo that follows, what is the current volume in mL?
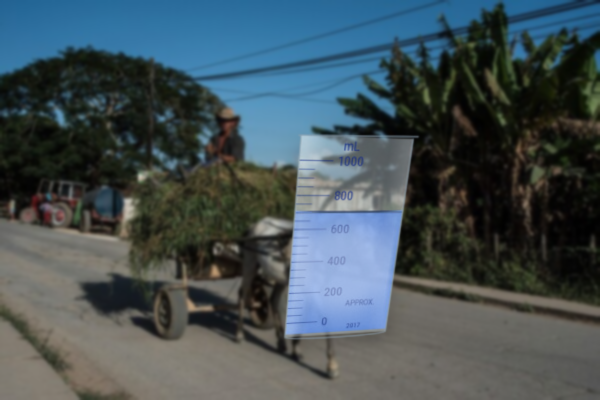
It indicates 700 mL
